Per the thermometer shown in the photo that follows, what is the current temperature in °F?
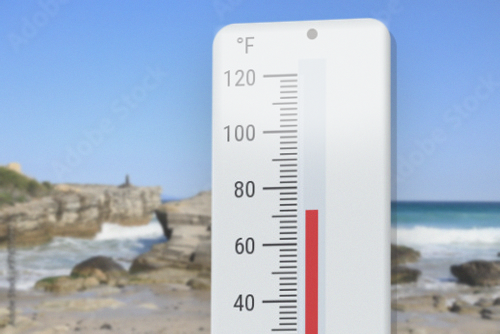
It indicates 72 °F
